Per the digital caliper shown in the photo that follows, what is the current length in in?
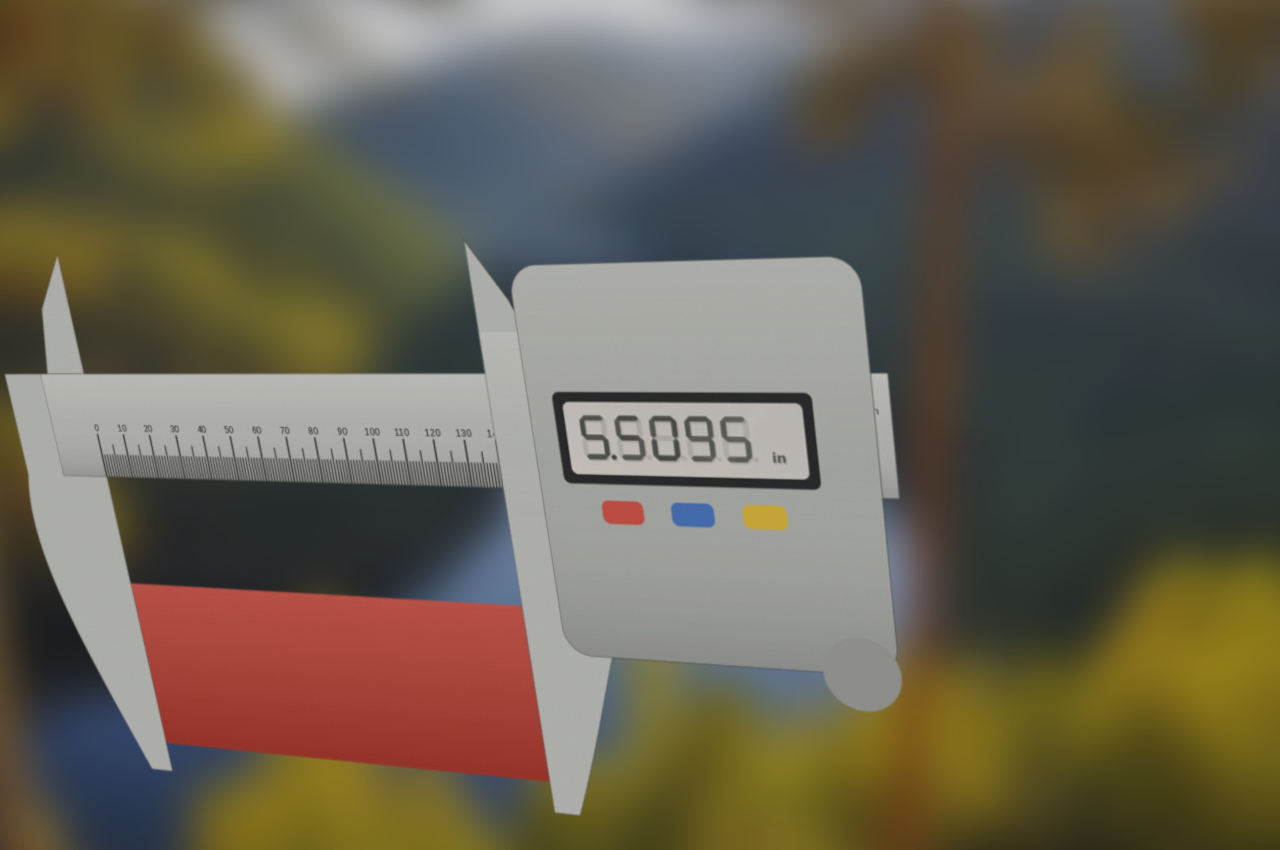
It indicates 5.5095 in
